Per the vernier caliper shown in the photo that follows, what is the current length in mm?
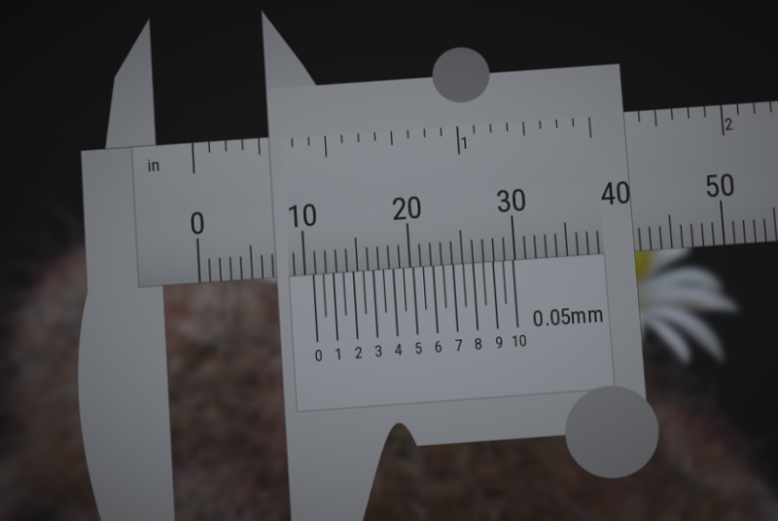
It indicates 10.8 mm
